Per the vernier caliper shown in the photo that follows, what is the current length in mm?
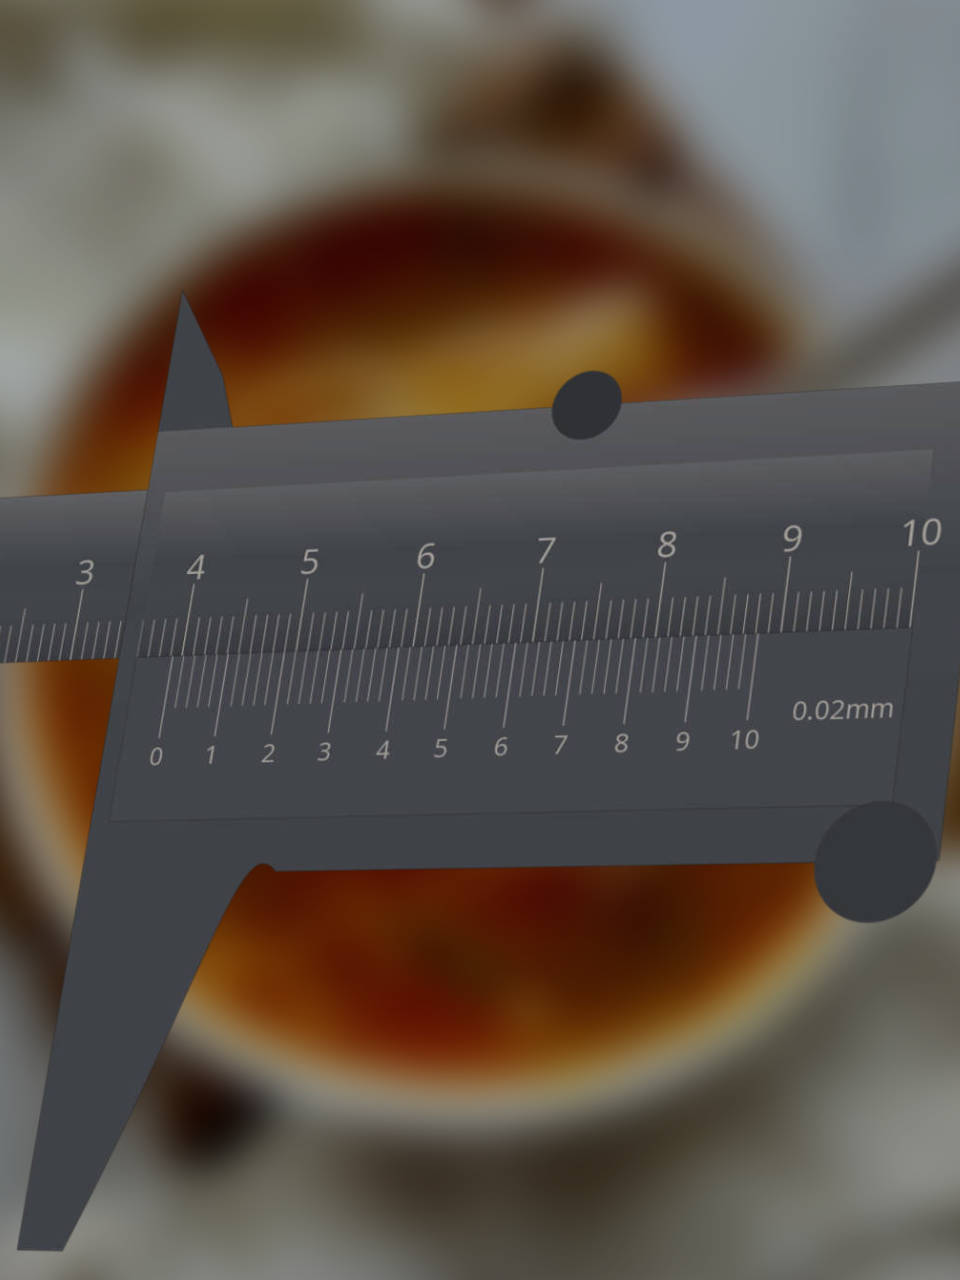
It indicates 39.2 mm
